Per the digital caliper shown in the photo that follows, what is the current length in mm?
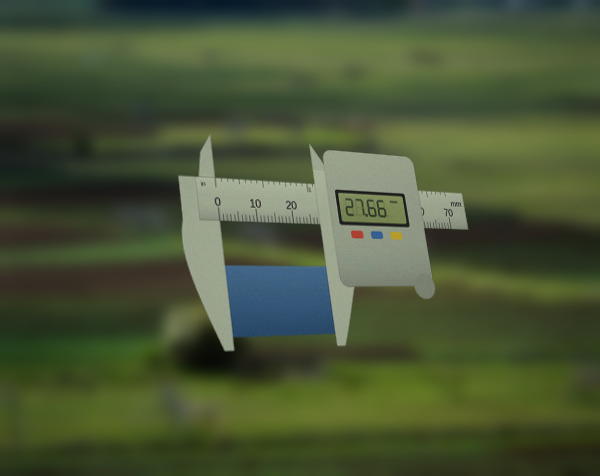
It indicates 27.66 mm
